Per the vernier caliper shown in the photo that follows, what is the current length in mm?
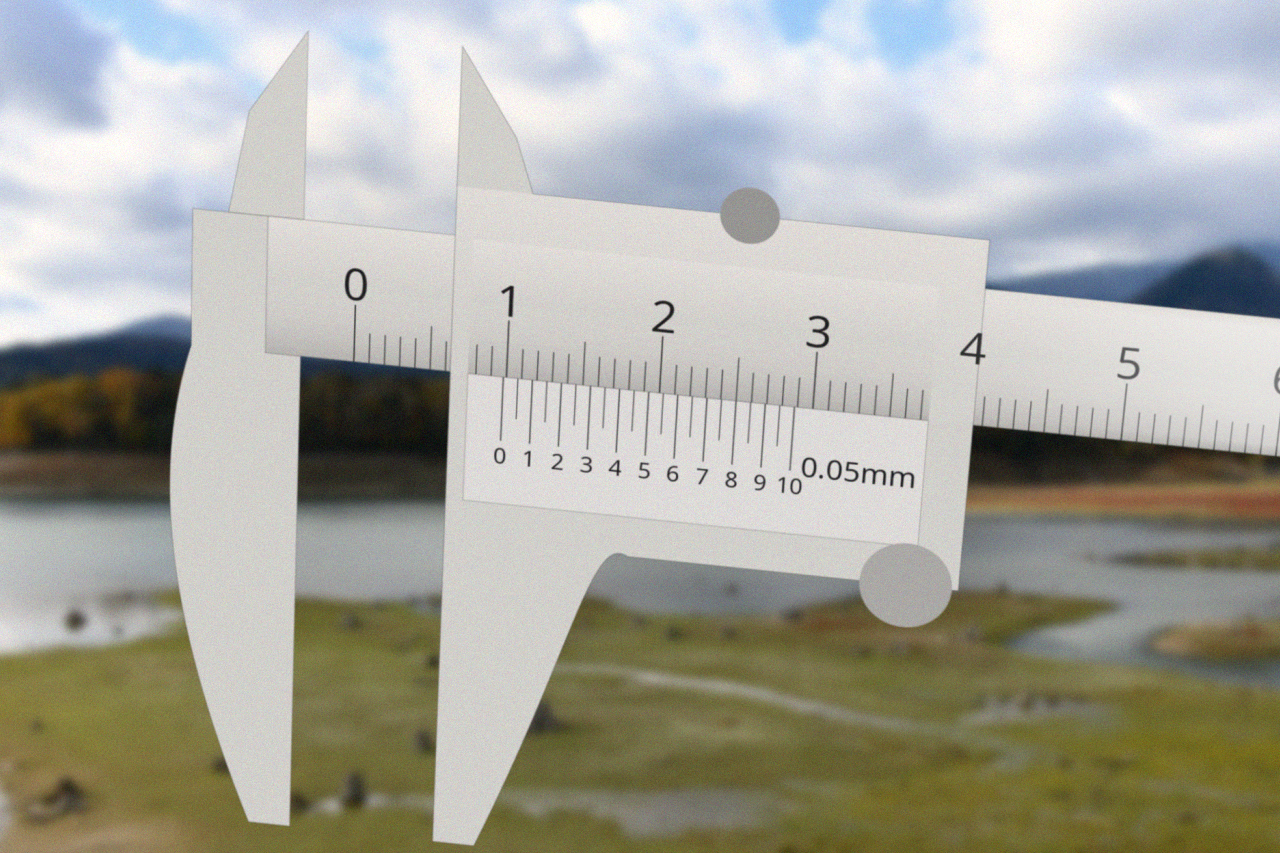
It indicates 9.8 mm
